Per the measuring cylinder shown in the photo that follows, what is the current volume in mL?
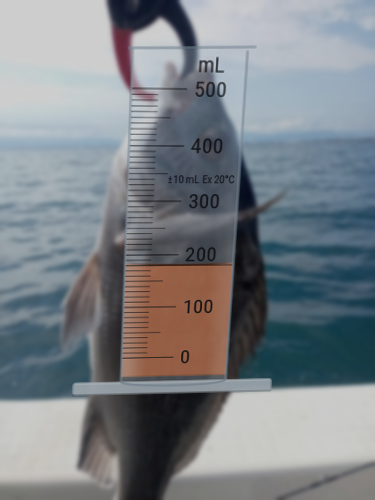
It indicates 180 mL
